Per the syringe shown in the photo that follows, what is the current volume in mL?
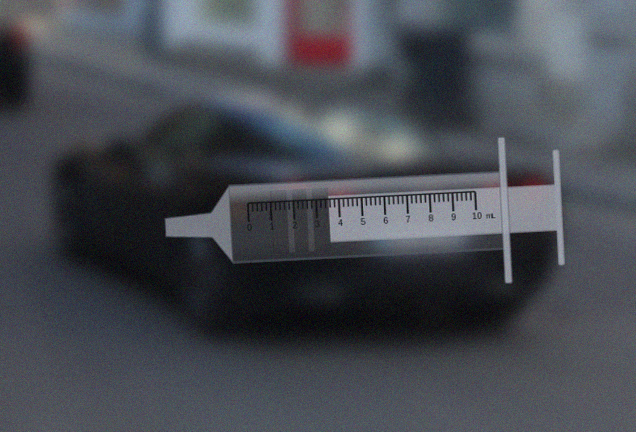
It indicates 1 mL
